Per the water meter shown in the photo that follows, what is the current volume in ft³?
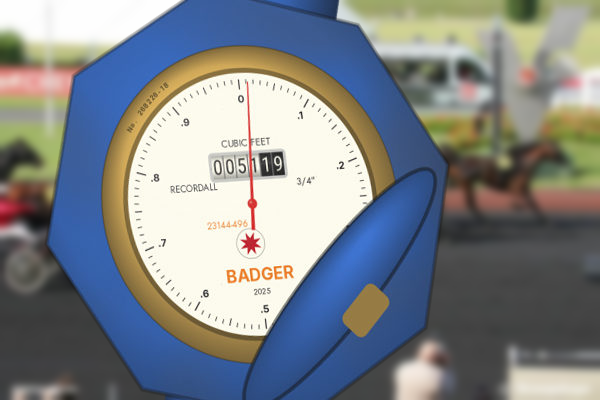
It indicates 5119.01 ft³
